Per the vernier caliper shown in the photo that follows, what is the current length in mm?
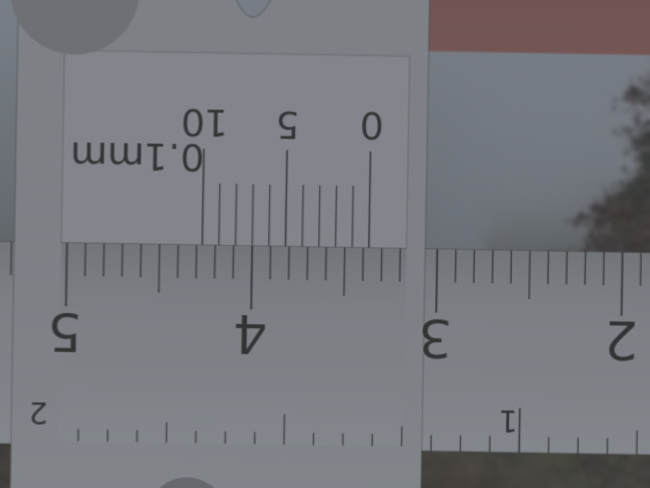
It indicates 33.7 mm
